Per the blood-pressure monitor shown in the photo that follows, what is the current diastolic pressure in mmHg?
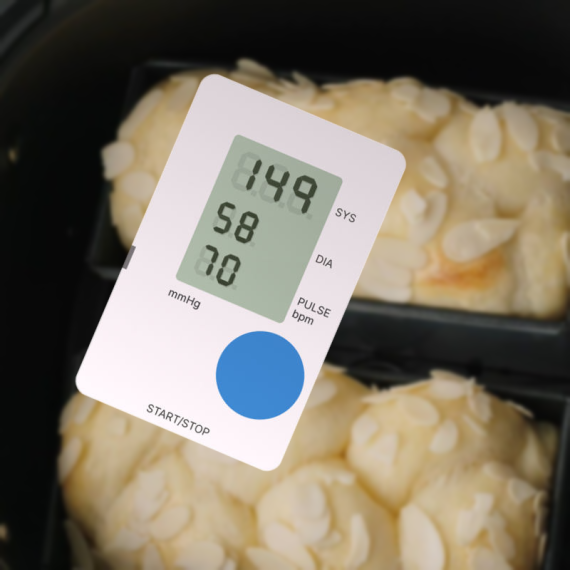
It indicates 58 mmHg
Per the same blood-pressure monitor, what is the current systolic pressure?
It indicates 149 mmHg
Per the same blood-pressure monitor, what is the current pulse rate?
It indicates 70 bpm
